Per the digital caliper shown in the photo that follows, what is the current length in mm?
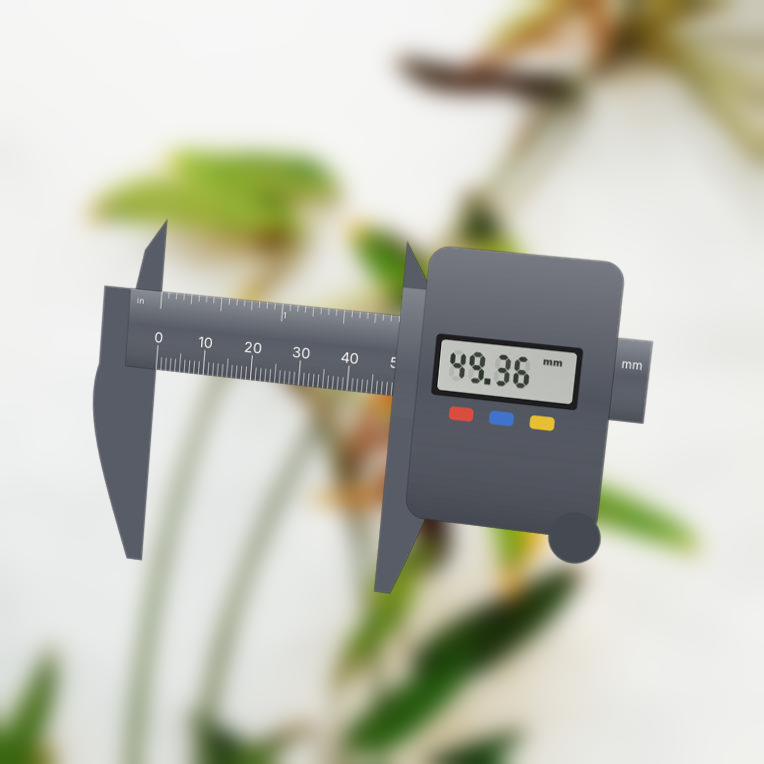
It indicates 49.36 mm
